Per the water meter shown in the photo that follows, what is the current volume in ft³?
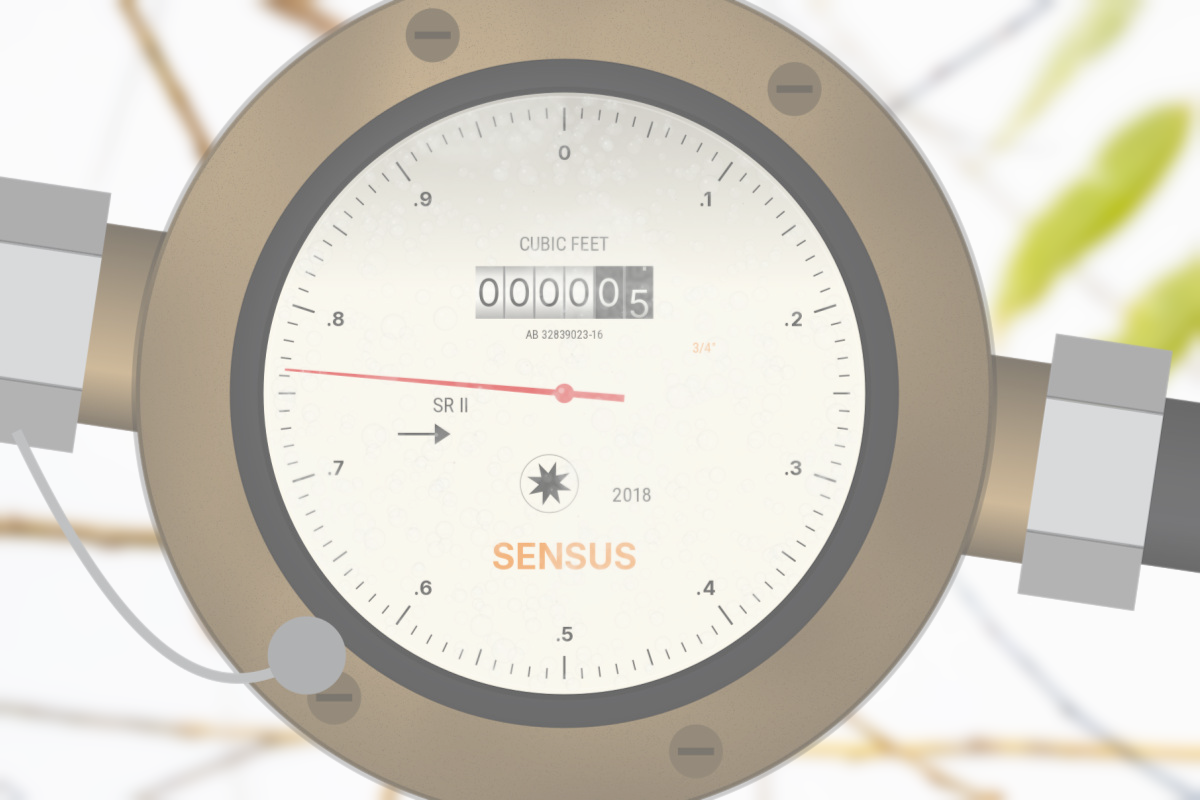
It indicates 4.76 ft³
